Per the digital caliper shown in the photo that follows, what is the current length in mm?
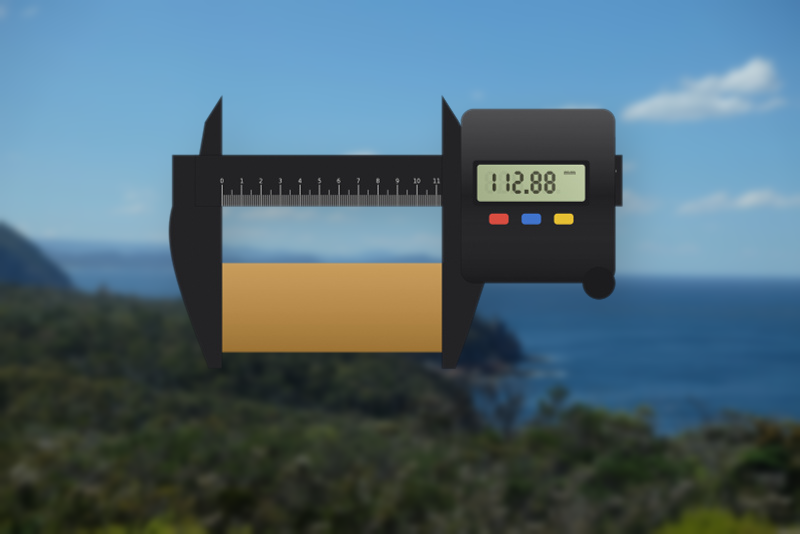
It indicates 112.88 mm
